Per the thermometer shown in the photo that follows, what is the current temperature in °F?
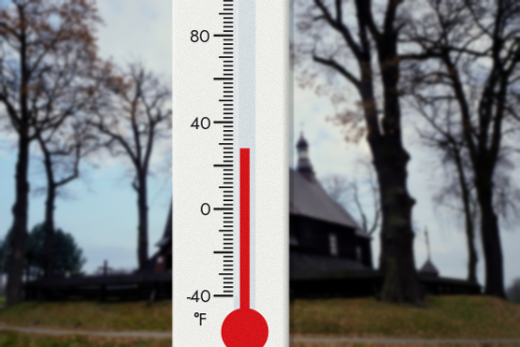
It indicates 28 °F
